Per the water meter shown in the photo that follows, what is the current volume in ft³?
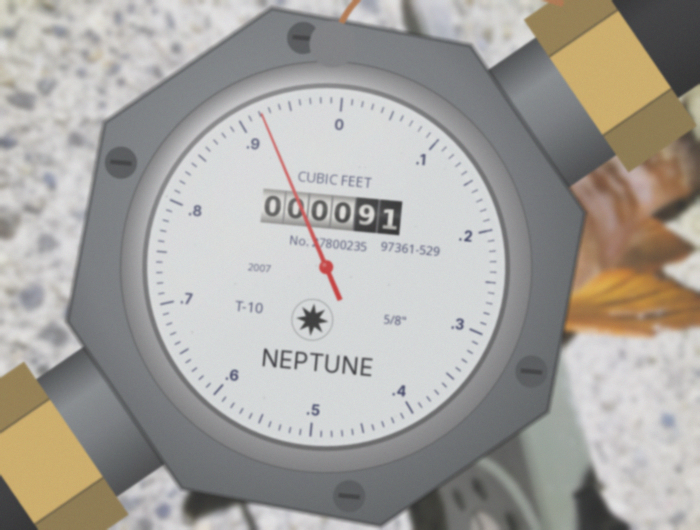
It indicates 90.92 ft³
